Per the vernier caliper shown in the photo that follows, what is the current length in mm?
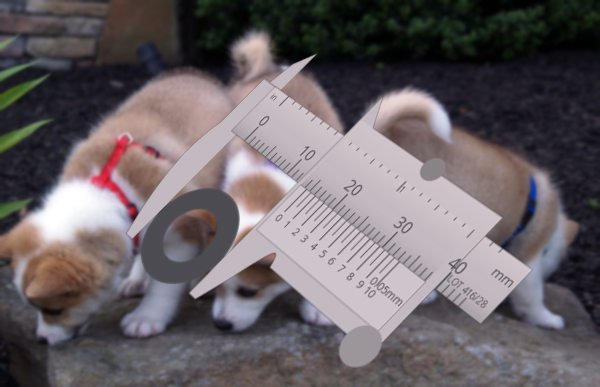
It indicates 14.4 mm
